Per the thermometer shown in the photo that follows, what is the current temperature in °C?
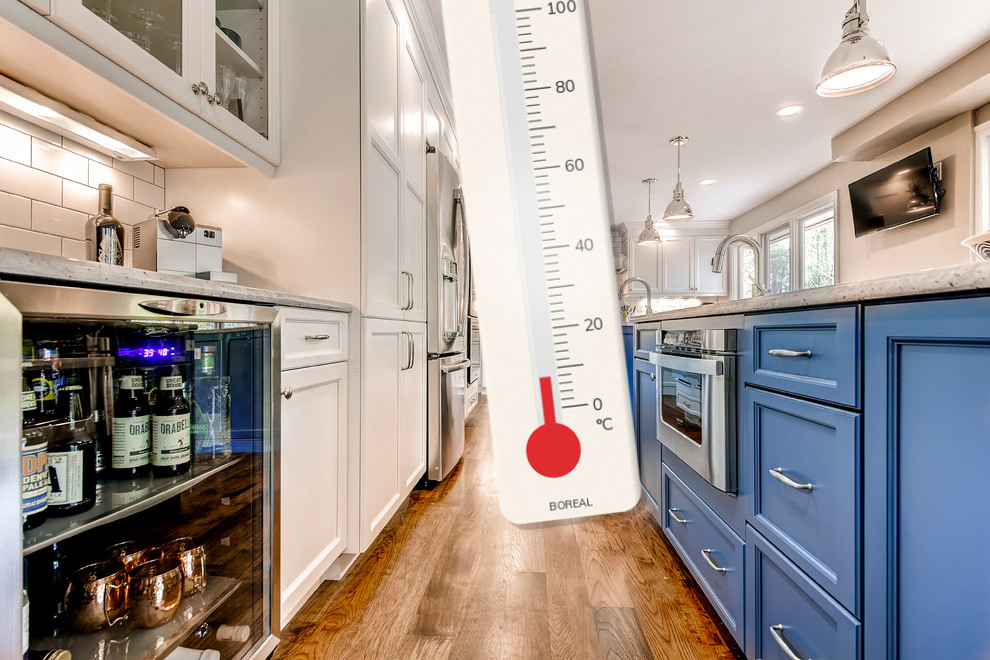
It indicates 8 °C
